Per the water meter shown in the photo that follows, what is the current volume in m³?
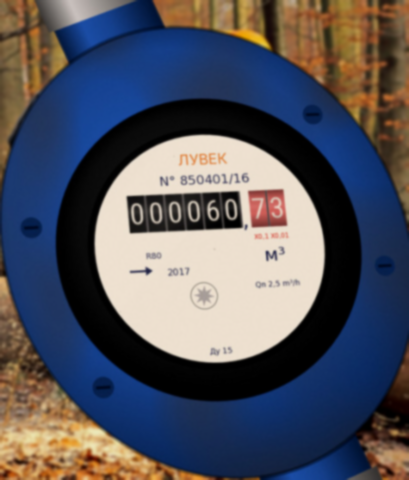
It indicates 60.73 m³
